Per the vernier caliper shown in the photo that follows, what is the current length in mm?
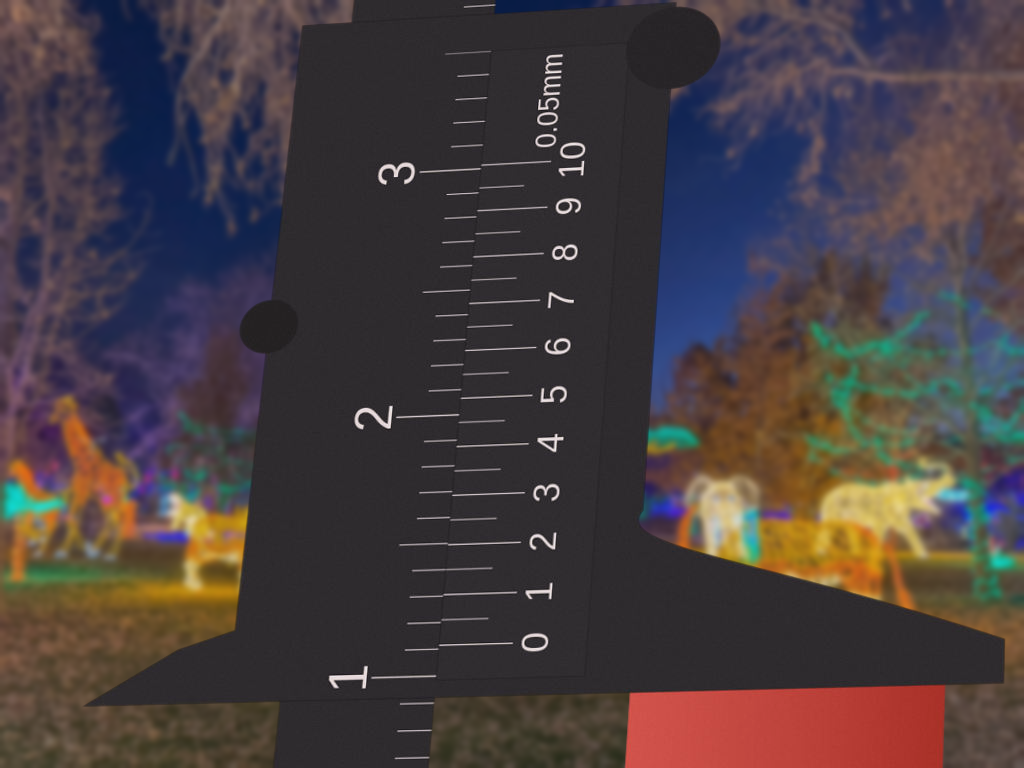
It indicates 11.15 mm
